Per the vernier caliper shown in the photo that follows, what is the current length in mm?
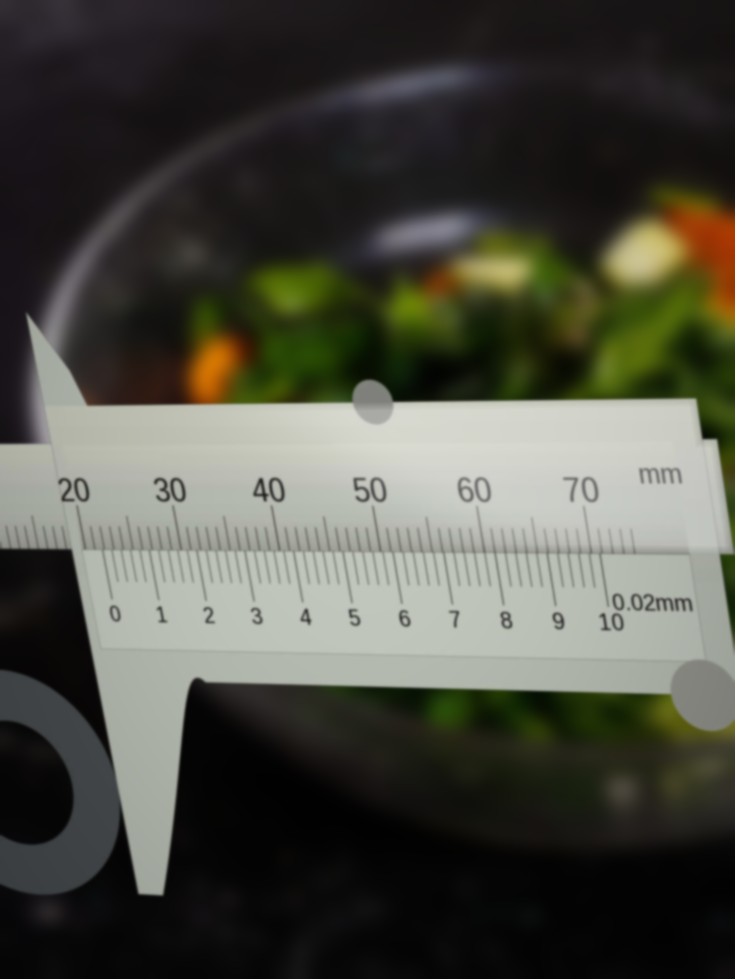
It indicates 21.8 mm
